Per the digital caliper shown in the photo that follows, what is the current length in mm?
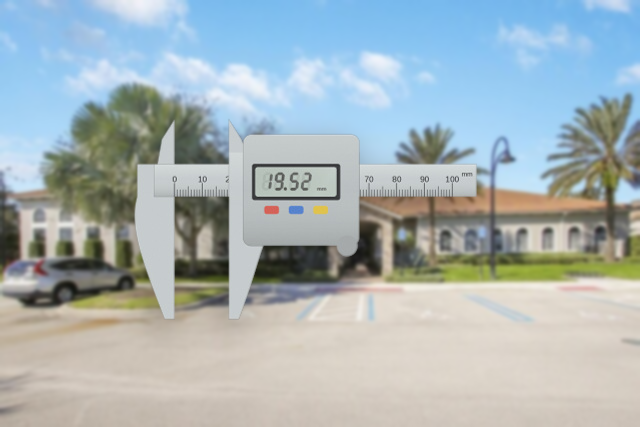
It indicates 19.52 mm
